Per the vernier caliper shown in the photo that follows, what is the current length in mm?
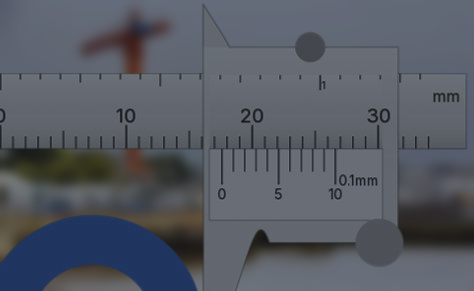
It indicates 17.6 mm
